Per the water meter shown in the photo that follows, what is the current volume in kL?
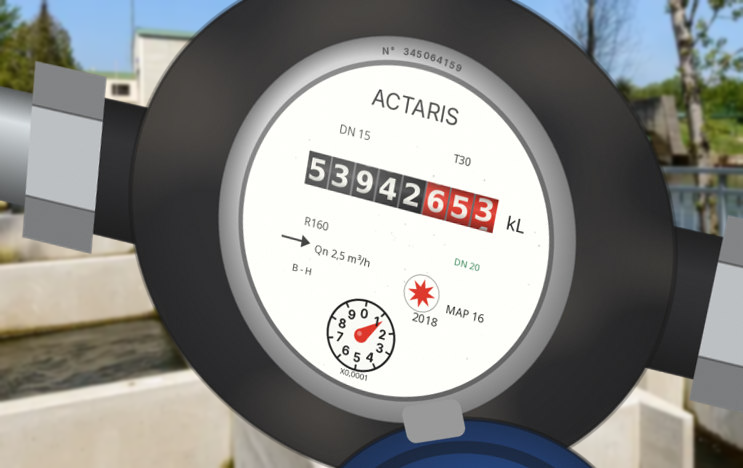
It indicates 53942.6531 kL
